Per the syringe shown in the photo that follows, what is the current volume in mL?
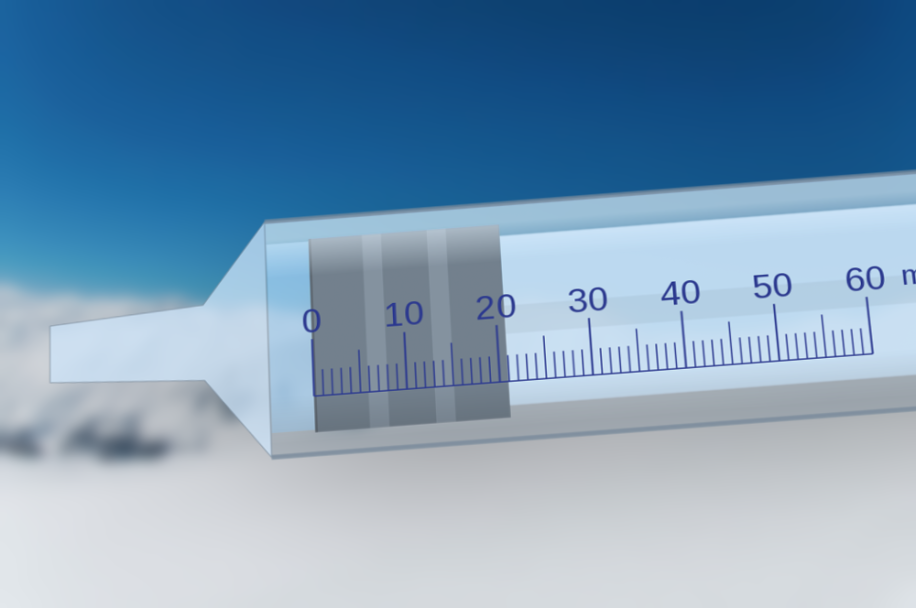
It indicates 0 mL
